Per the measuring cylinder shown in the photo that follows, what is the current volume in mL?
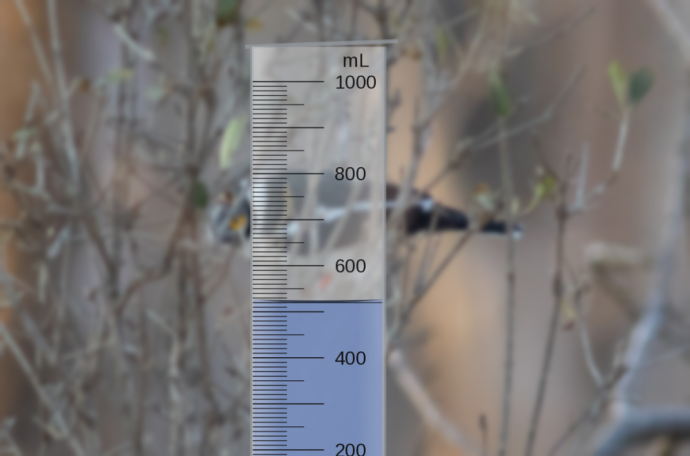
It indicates 520 mL
